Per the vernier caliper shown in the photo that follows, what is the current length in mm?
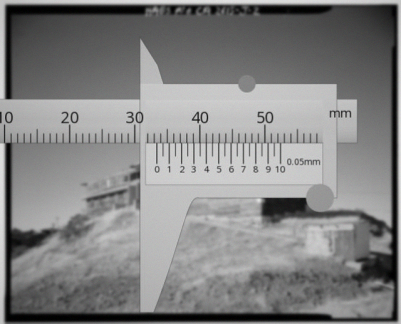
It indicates 33.4 mm
